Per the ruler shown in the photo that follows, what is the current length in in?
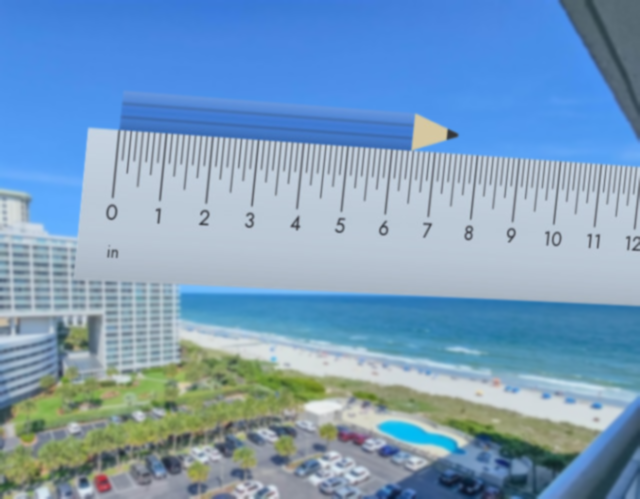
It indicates 7.5 in
